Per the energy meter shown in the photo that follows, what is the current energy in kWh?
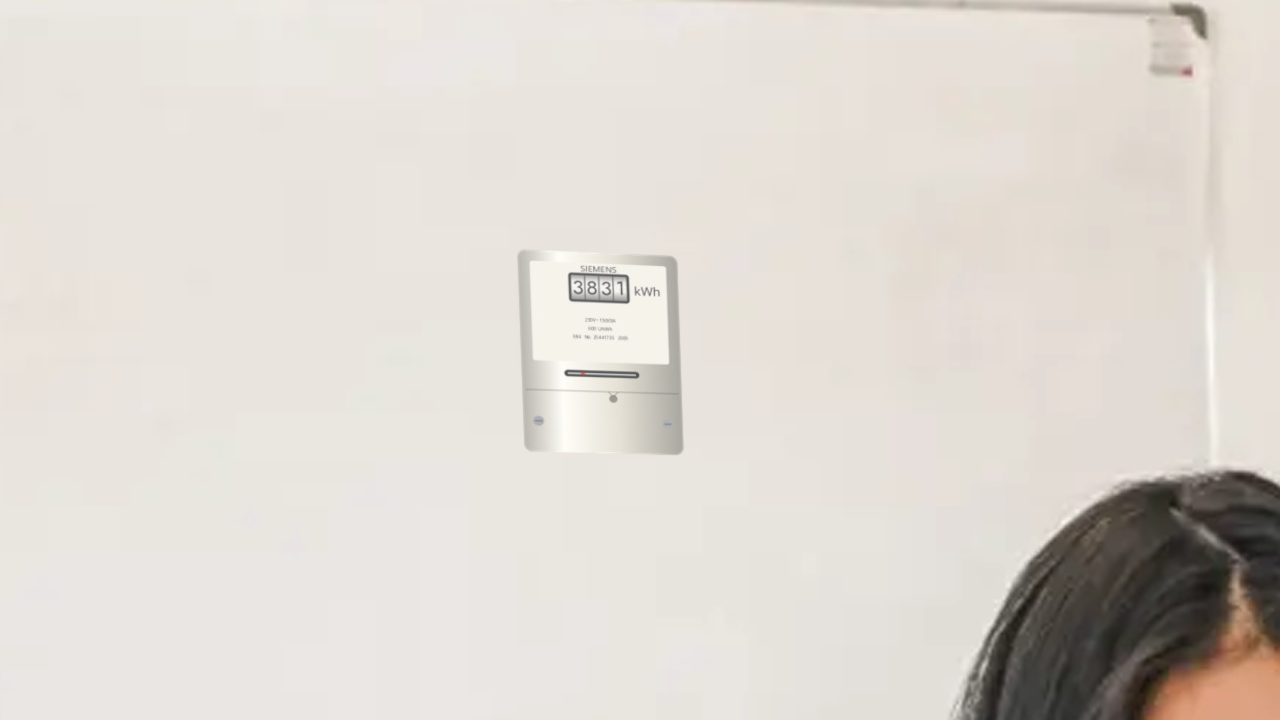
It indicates 3831 kWh
